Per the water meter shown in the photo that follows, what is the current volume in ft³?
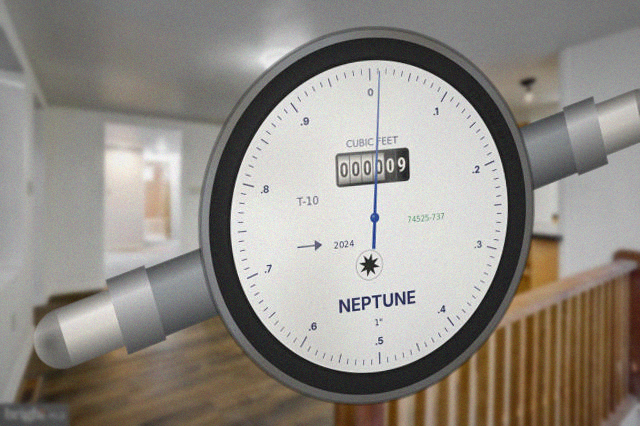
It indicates 9.01 ft³
